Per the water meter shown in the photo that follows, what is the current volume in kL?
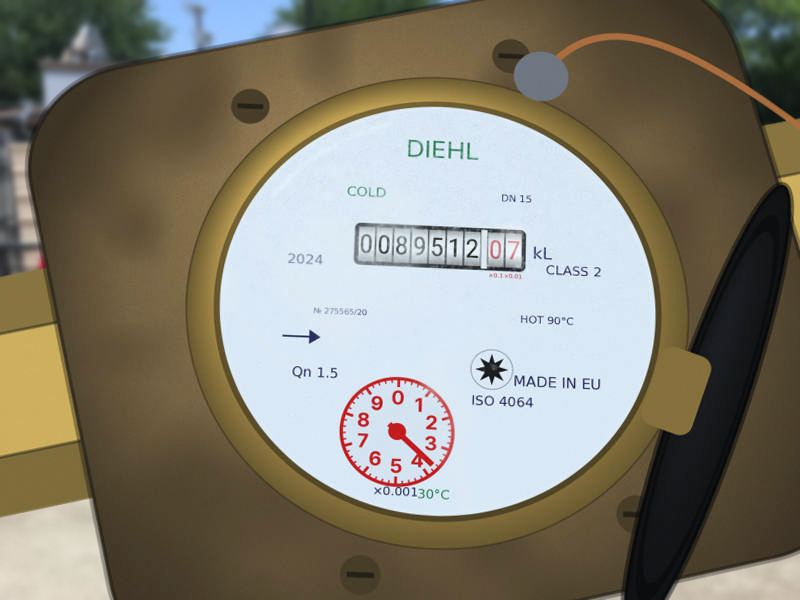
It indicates 89512.073 kL
